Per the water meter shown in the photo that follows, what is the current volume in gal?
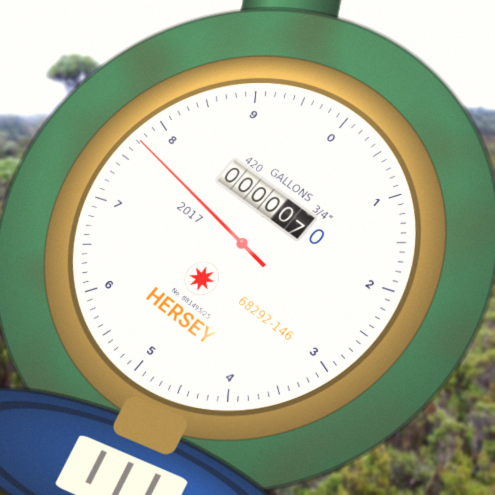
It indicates 67.7 gal
